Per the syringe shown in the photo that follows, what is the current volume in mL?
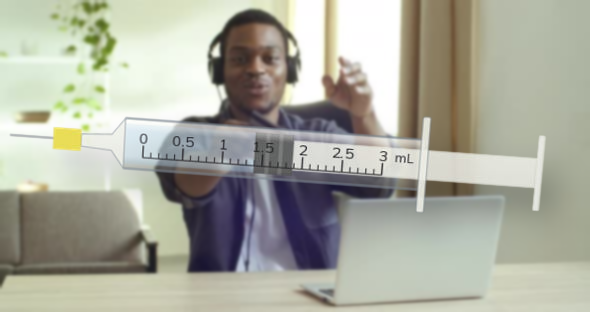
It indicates 1.4 mL
